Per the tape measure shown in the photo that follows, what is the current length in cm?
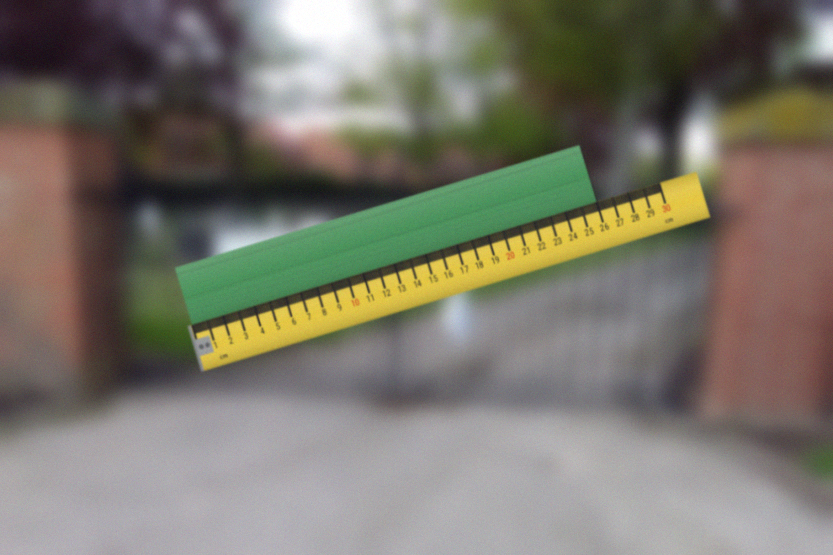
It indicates 26 cm
